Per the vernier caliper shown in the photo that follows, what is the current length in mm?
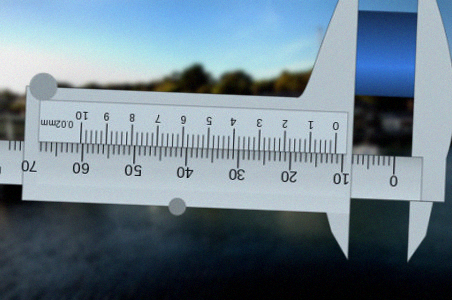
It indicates 11.4 mm
